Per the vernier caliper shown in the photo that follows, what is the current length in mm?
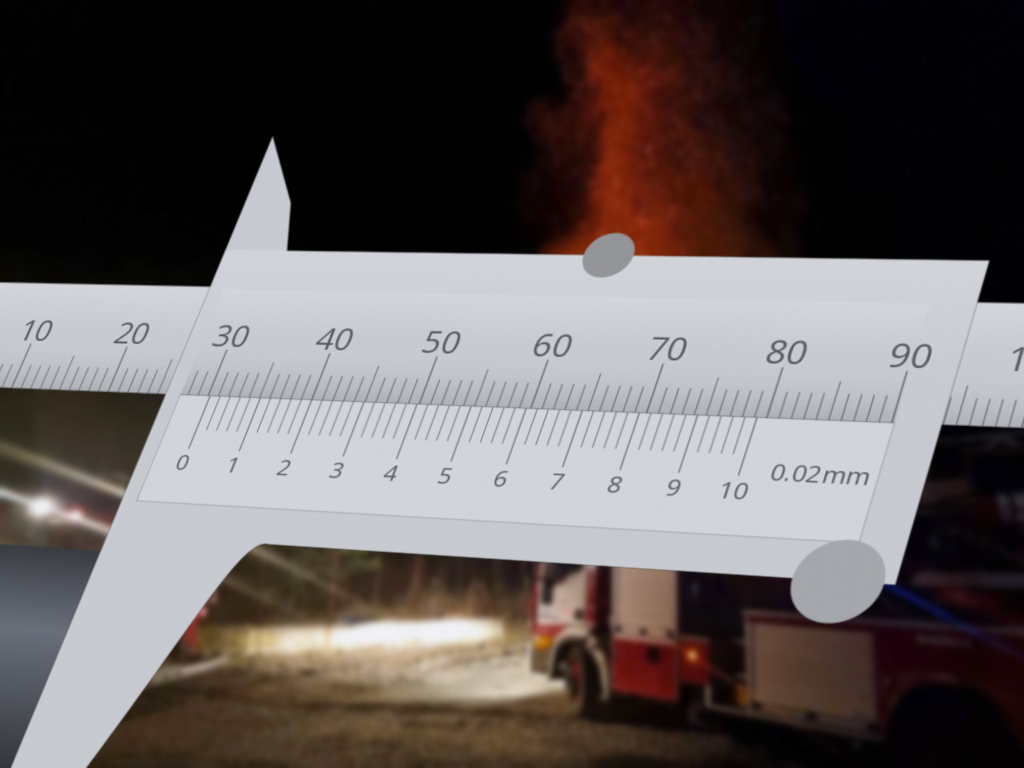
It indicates 30.2 mm
